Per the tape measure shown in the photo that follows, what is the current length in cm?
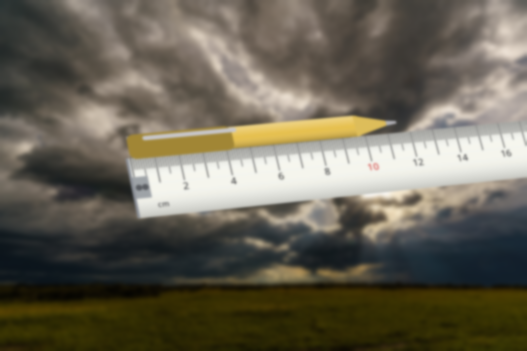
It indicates 11.5 cm
